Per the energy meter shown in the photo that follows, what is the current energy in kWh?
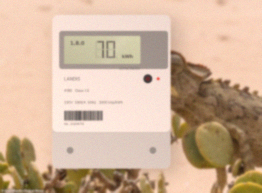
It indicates 70 kWh
